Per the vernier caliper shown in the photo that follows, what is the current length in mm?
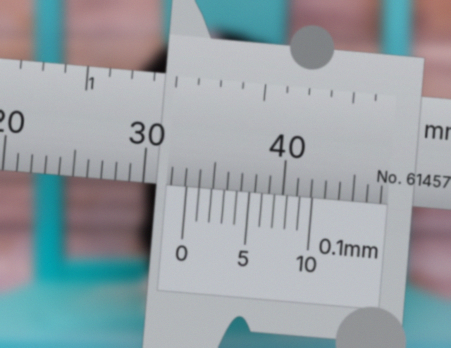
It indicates 33.1 mm
